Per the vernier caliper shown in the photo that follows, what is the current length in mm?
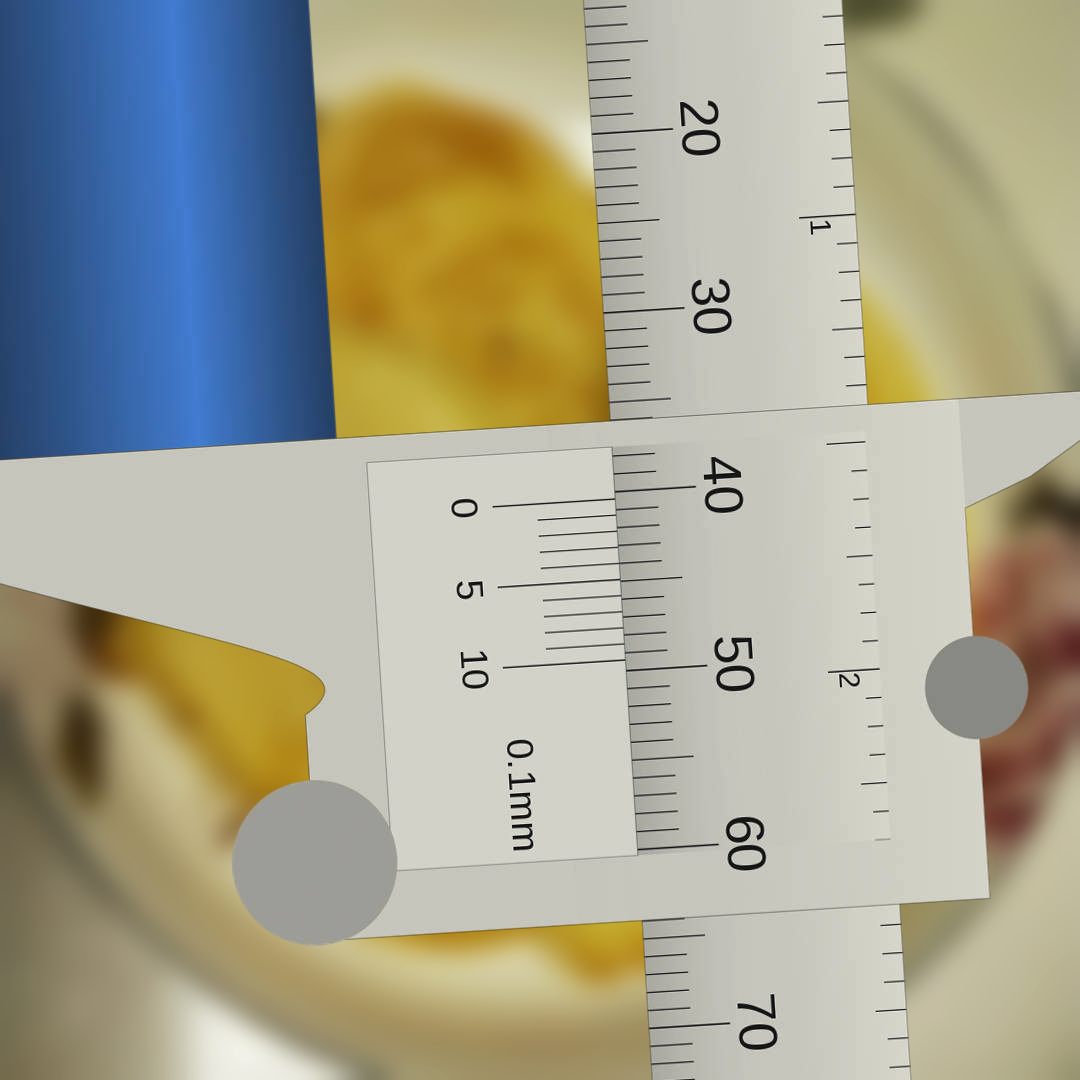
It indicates 40.4 mm
